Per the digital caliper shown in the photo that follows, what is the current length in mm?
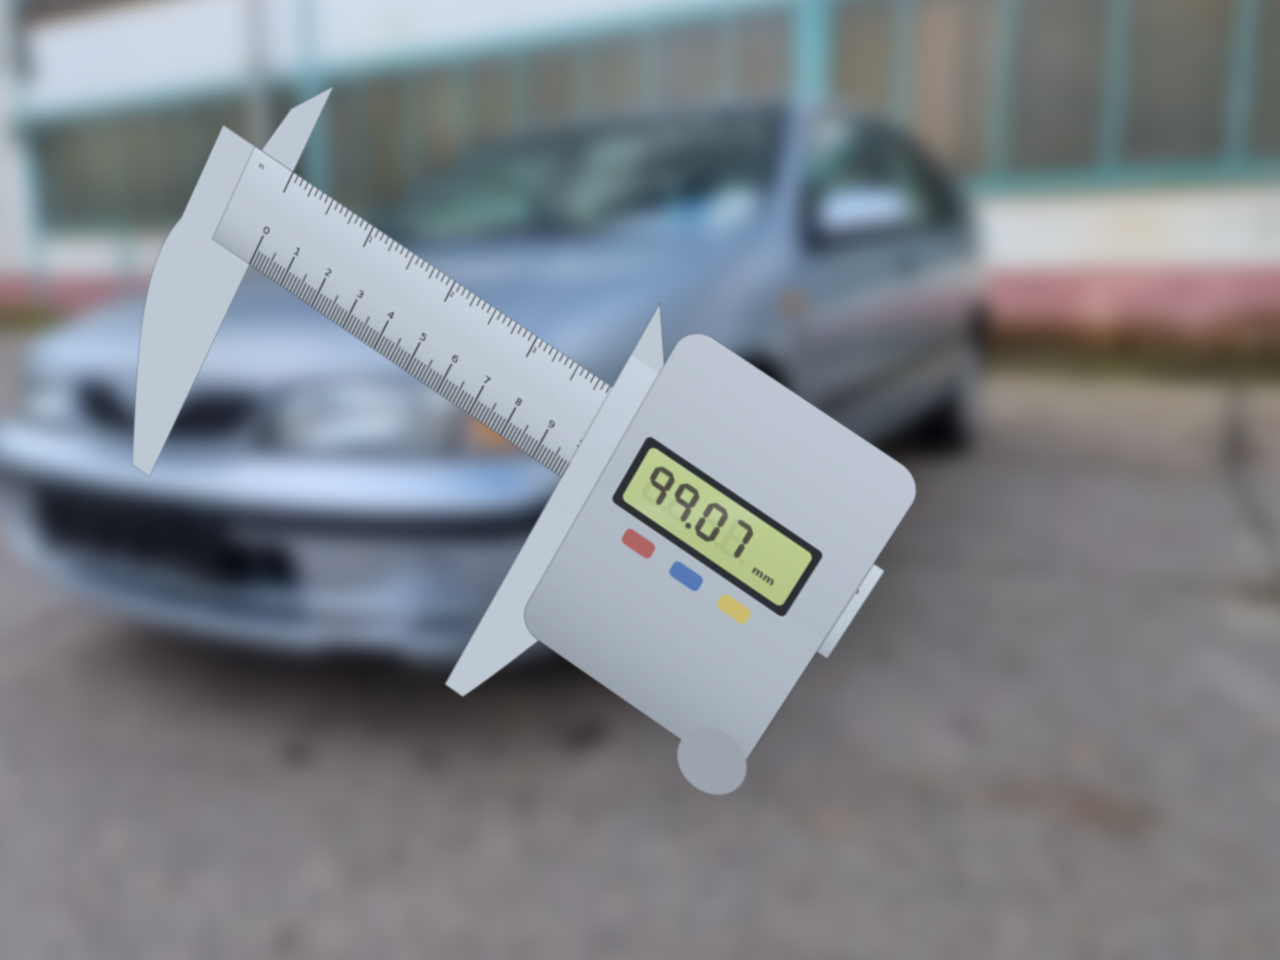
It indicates 99.07 mm
